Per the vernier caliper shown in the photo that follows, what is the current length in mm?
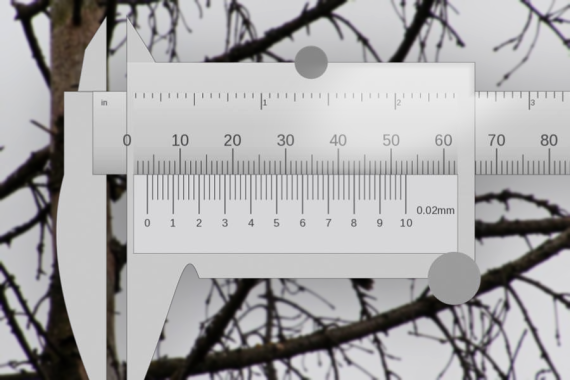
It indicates 3.8 mm
